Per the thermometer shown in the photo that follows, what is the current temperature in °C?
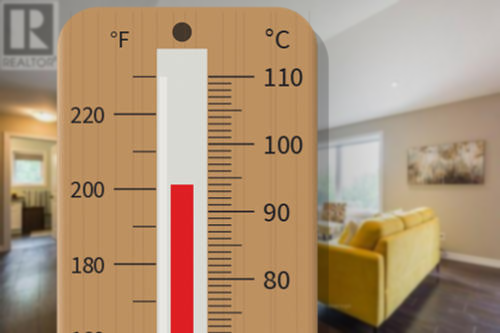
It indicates 94 °C
